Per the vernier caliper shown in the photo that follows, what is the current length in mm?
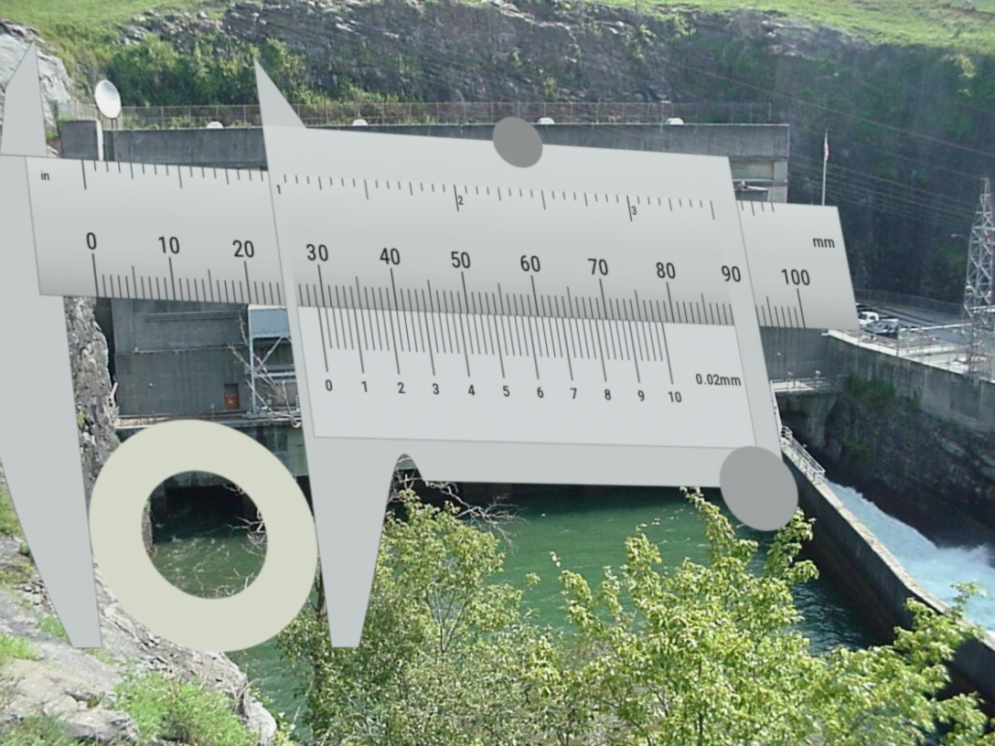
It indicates 29.2 mm
